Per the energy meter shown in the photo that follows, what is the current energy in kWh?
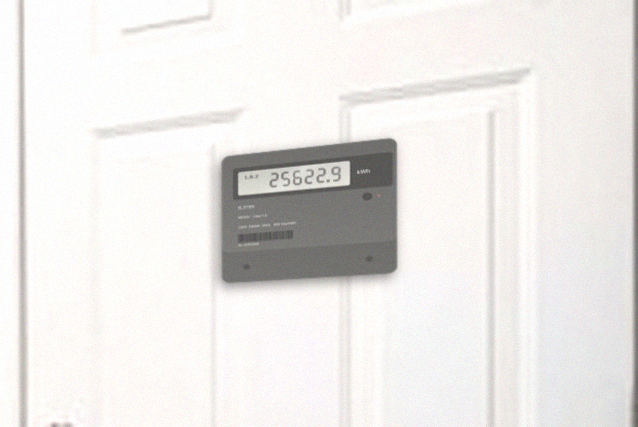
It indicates 25622.9 kWh
